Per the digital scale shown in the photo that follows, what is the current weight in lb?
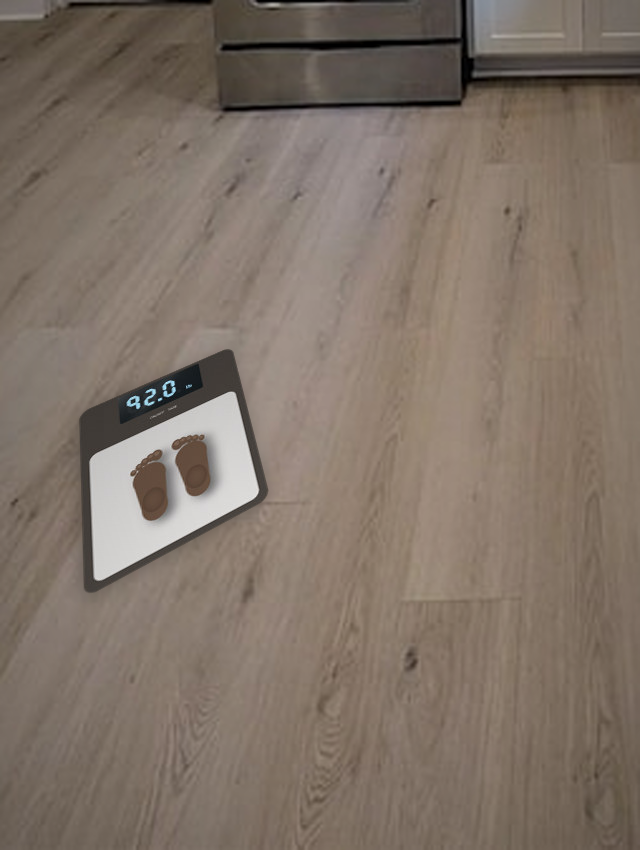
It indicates 92.0 lb
